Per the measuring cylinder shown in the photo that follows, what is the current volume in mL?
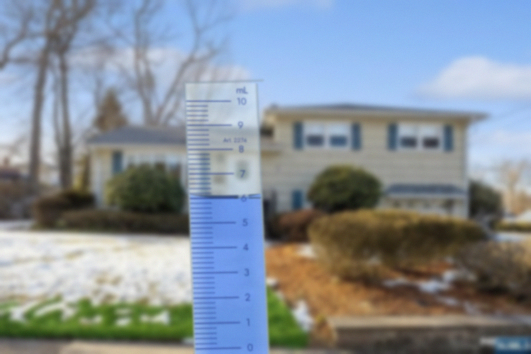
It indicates 6 mL
